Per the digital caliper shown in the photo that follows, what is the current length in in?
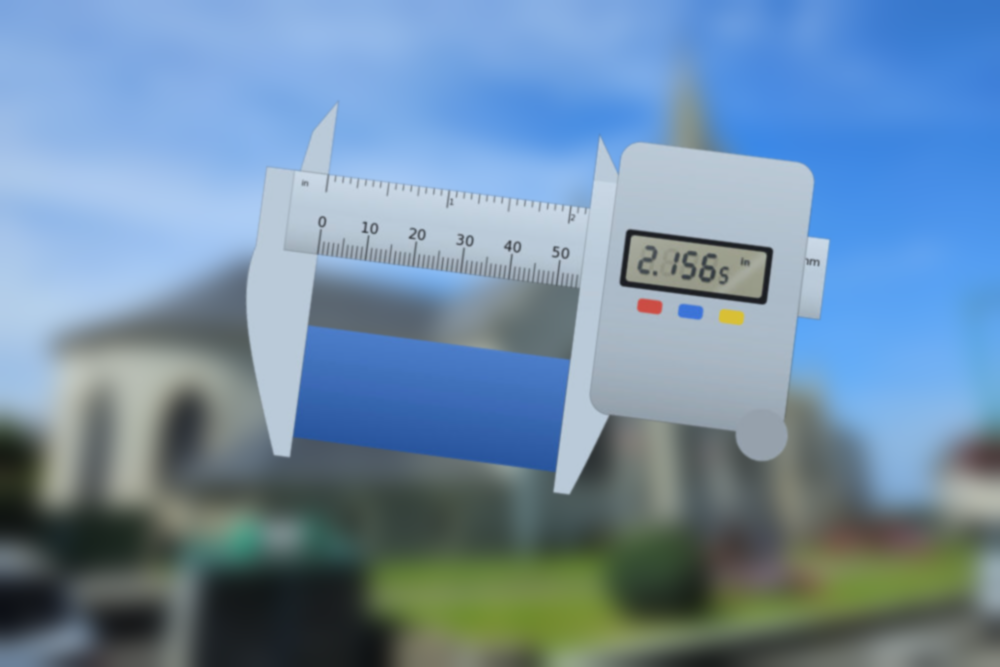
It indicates 2.1565 in
